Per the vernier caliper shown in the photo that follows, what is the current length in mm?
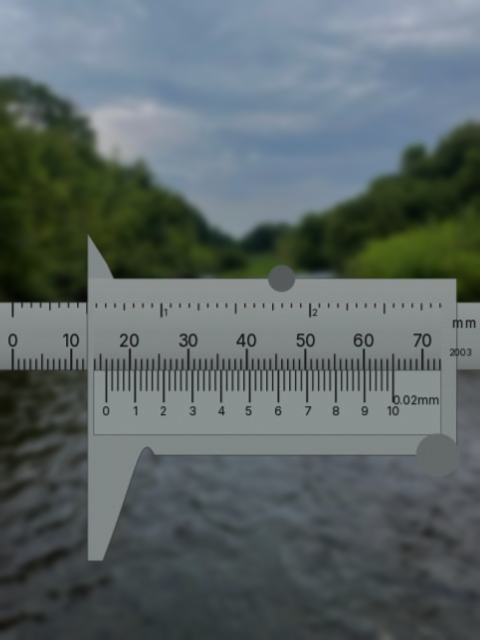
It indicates 16.0 mm
